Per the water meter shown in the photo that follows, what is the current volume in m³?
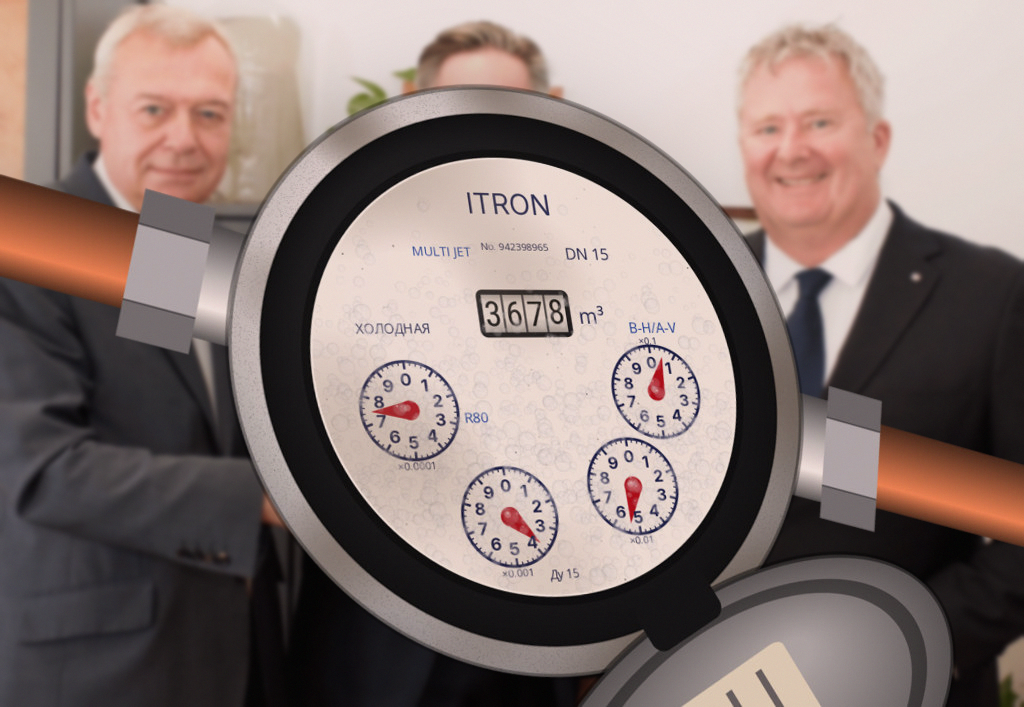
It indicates 3678.0537 m³
